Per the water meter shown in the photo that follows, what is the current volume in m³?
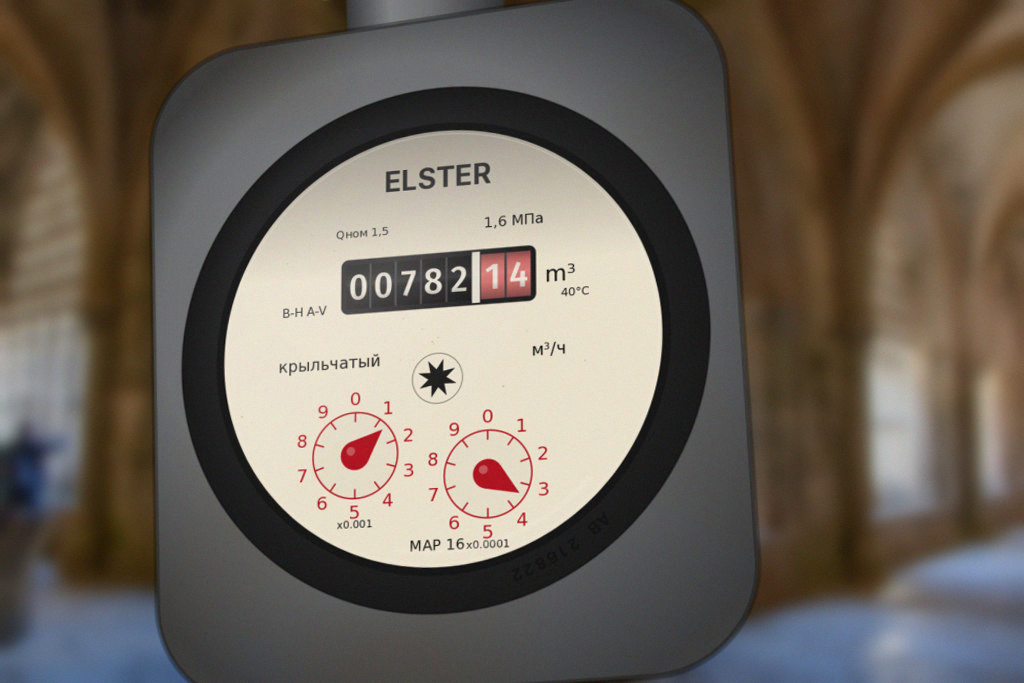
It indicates 782.1413 m³
